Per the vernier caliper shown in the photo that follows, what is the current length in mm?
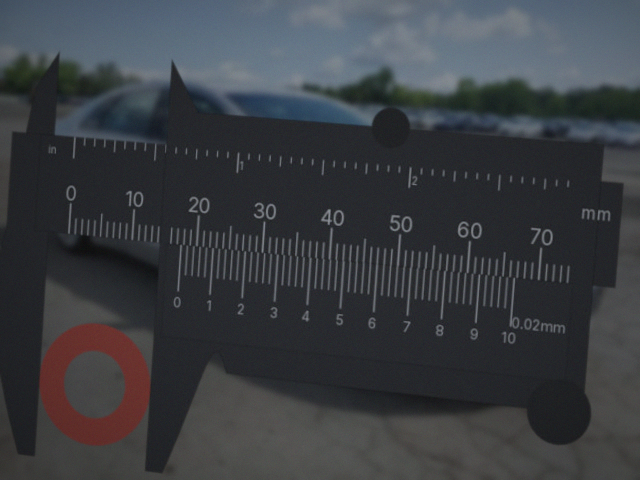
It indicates 17.6 mm
